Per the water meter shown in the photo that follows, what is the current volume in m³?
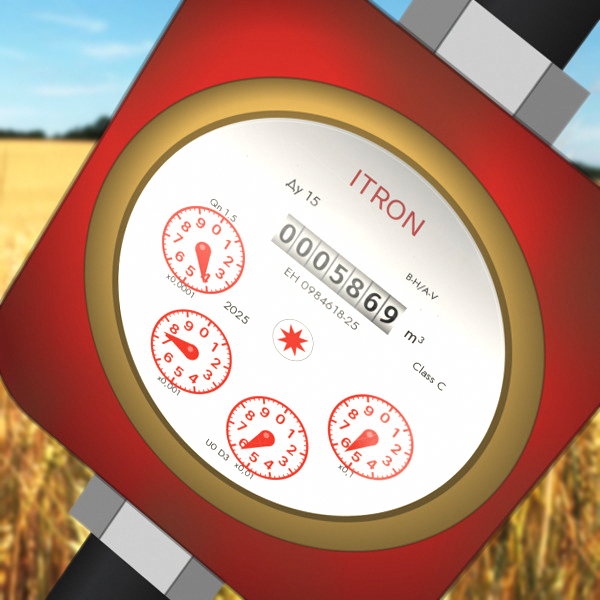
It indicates 5869.5574 m³
